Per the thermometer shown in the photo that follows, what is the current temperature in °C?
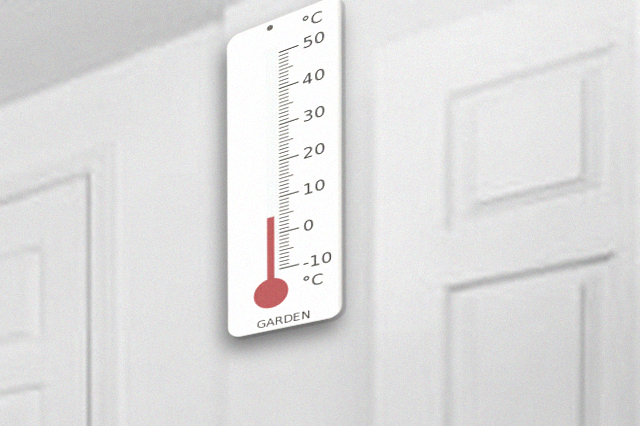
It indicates 5 °C
